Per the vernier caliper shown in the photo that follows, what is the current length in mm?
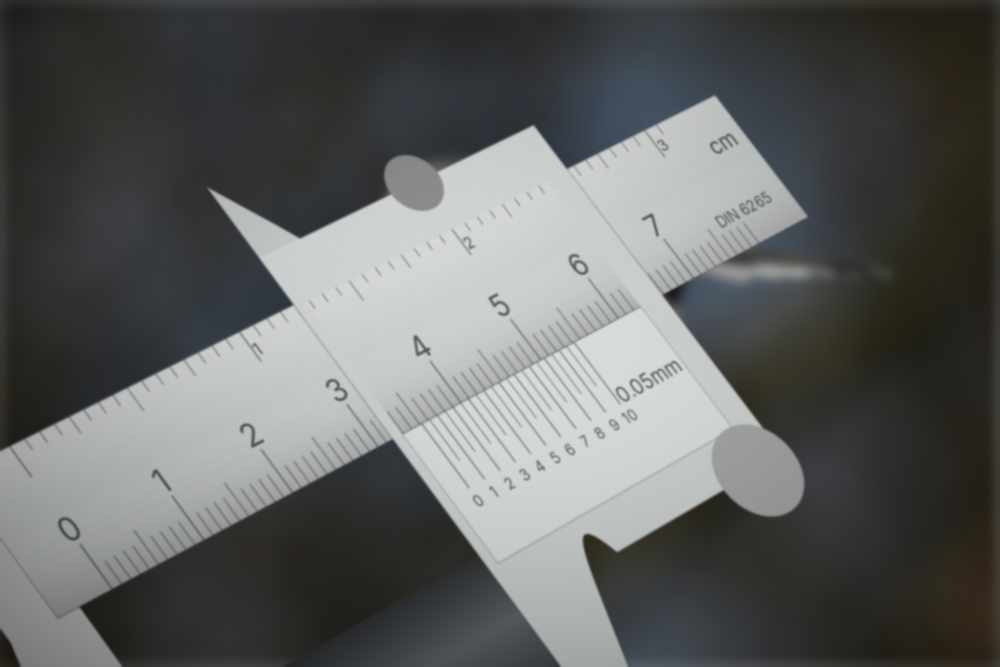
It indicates 35.2 mm
